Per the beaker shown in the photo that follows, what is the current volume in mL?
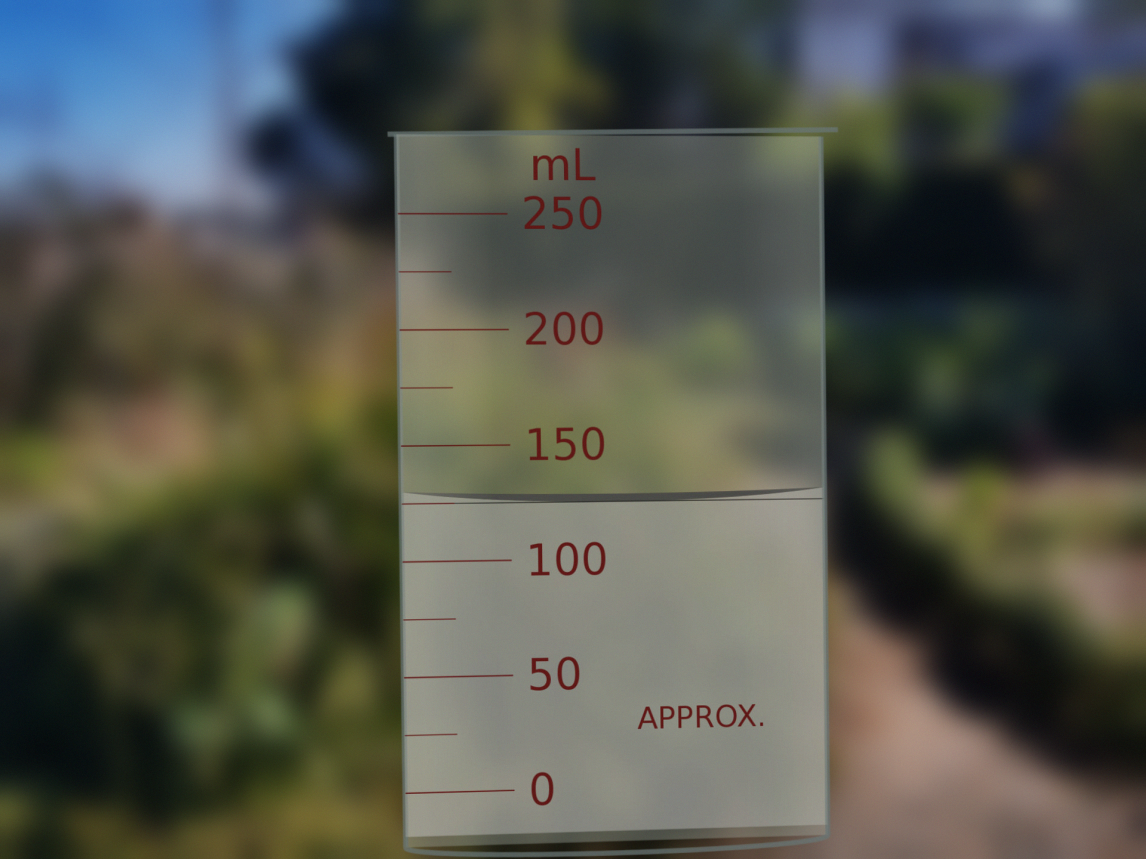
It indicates 125 mL
